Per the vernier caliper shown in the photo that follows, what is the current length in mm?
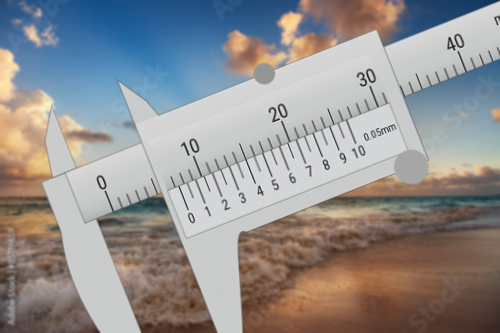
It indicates 7.4 mm
